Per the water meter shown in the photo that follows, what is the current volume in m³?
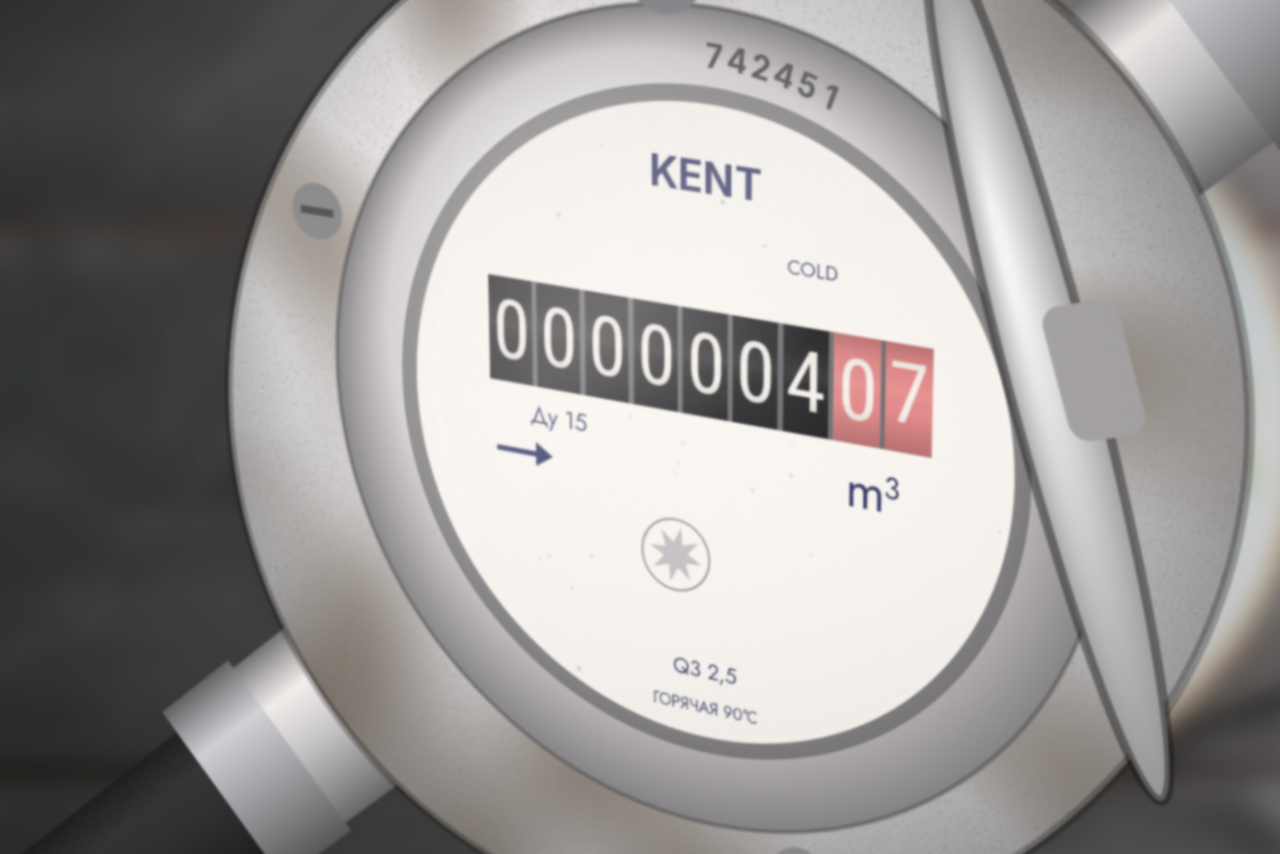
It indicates 4.07 m³
